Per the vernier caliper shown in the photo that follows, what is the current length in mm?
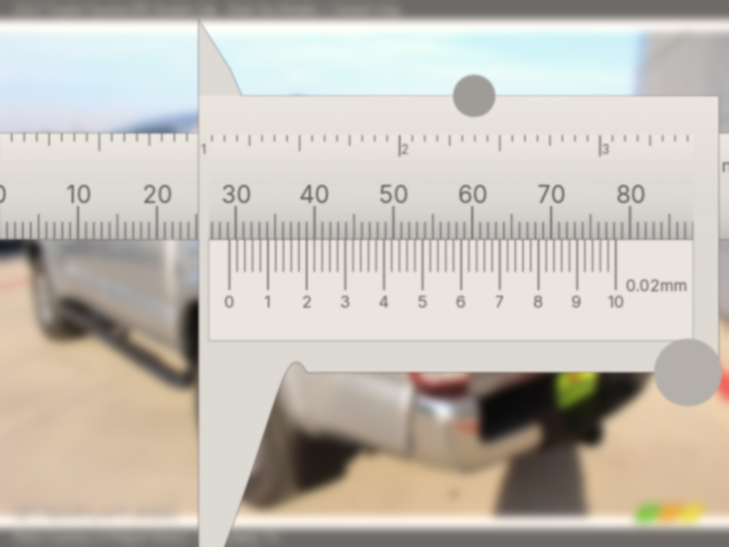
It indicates 29.2 mm
